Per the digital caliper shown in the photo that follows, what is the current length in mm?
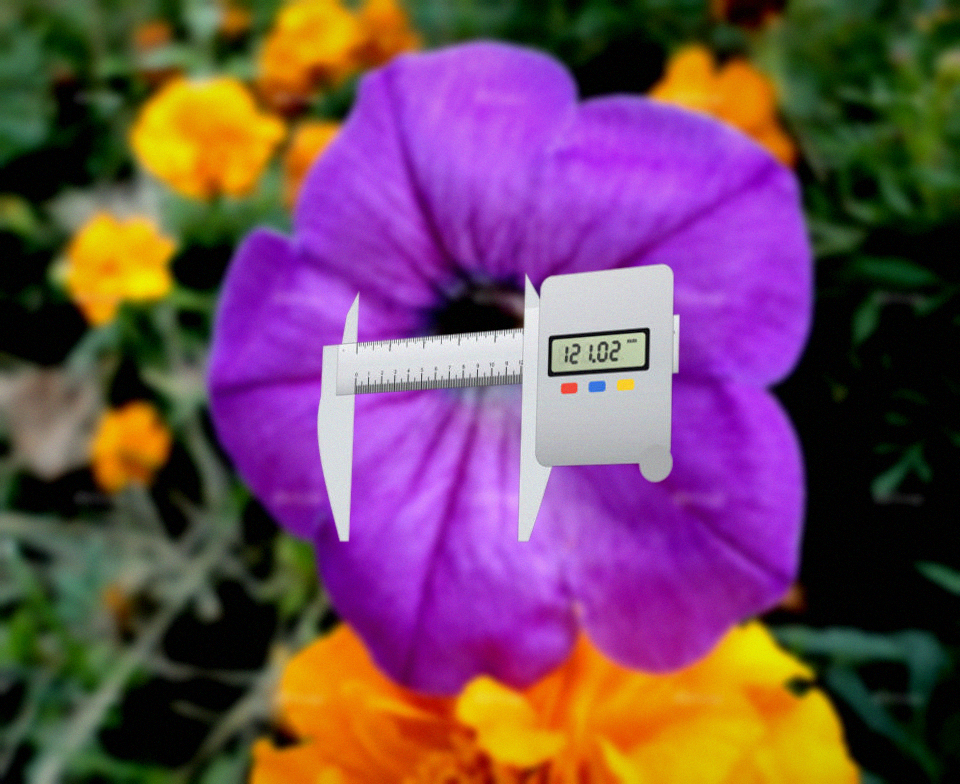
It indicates 121.02 mm
